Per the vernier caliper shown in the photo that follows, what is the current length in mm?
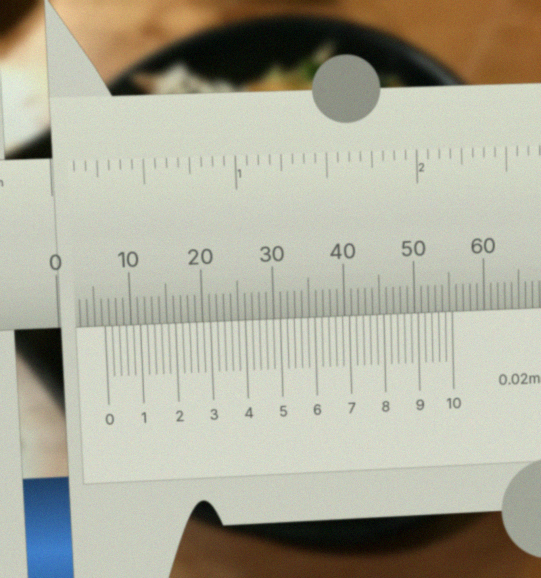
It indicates 6.4 mm
